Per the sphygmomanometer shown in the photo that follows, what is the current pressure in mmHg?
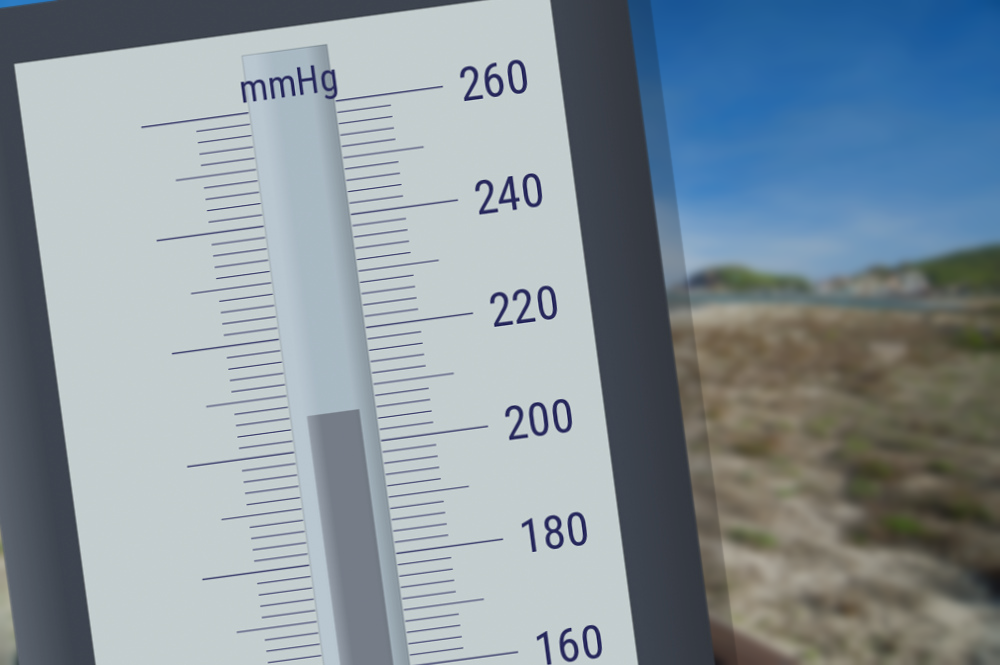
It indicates 206 mmHg
